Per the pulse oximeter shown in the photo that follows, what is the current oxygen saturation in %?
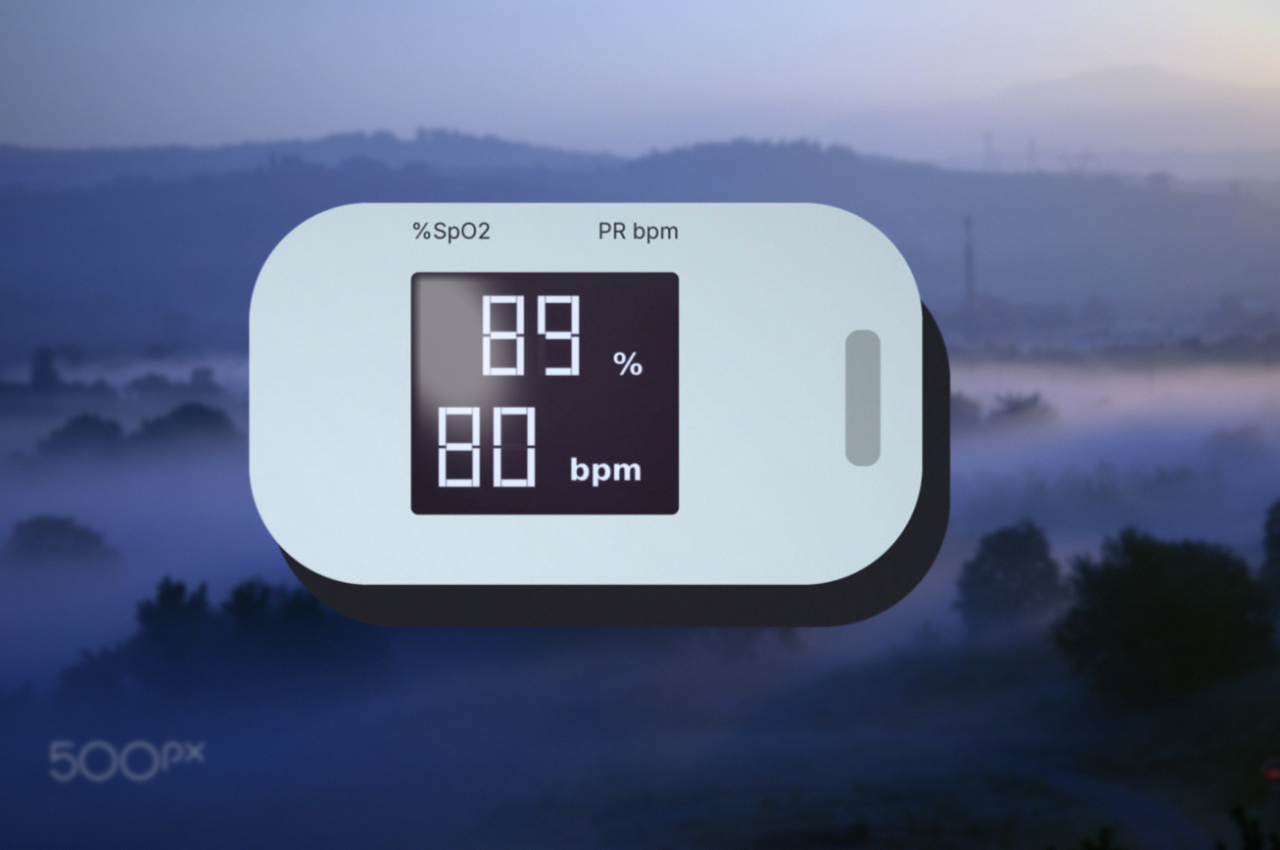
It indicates 89 %
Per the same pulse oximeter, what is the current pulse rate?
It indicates 80 bpm
